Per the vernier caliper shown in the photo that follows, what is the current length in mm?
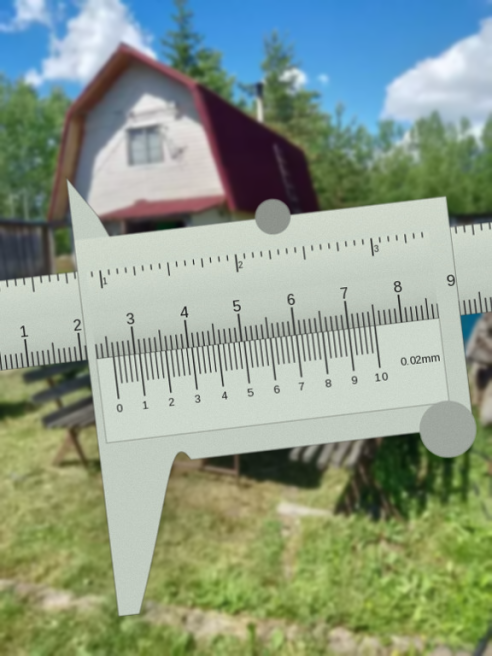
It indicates 26.0 mm
